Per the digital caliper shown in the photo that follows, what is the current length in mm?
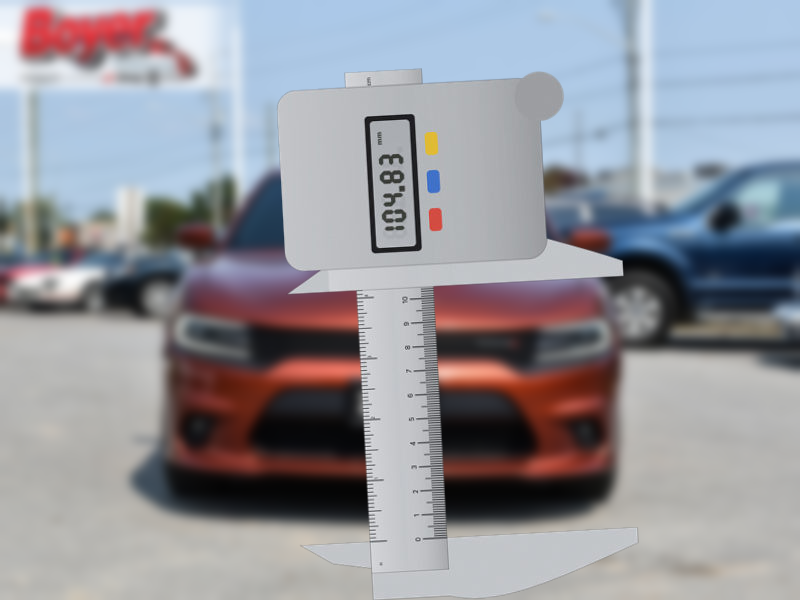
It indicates 104.83 mm
